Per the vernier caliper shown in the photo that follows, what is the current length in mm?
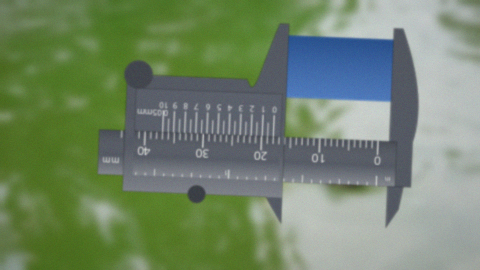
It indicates 18.0 mm
